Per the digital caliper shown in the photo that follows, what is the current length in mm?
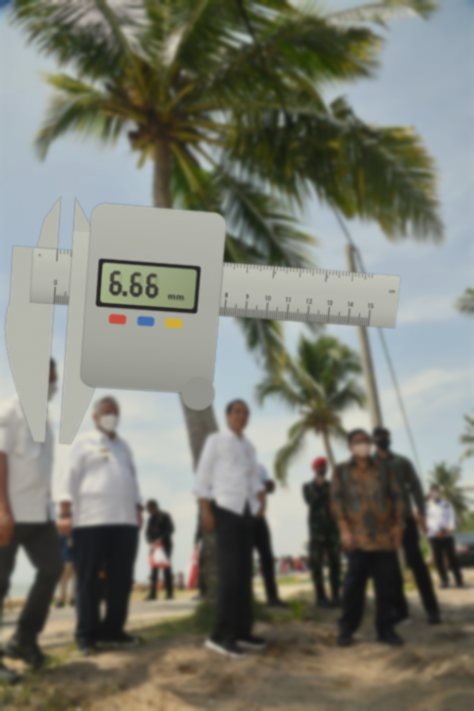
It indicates 6.66 mm
